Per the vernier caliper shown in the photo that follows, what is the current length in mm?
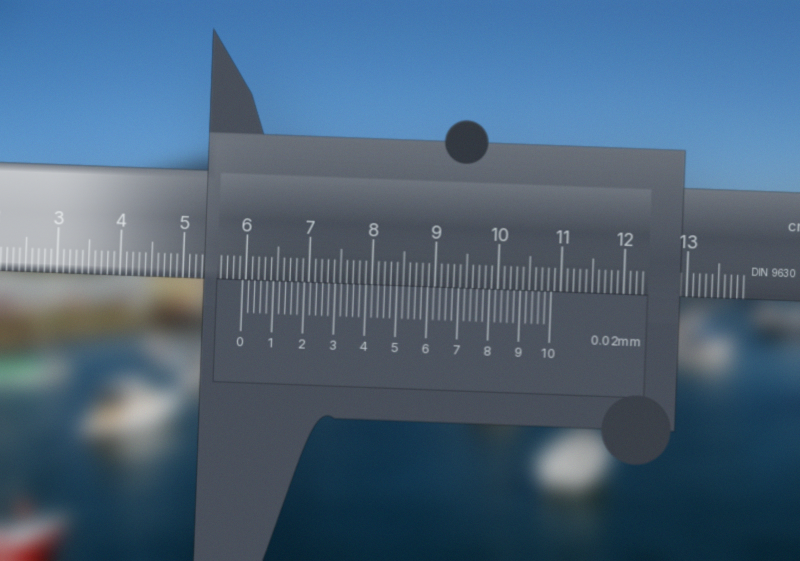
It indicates 59.5 mm
